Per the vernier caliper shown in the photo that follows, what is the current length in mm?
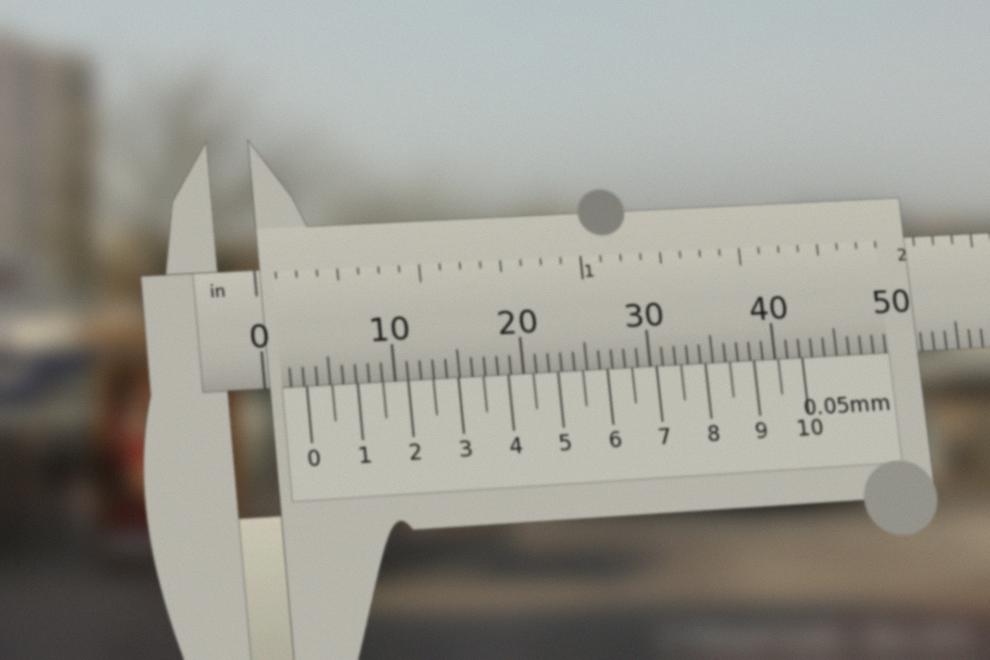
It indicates 3.2 mm
